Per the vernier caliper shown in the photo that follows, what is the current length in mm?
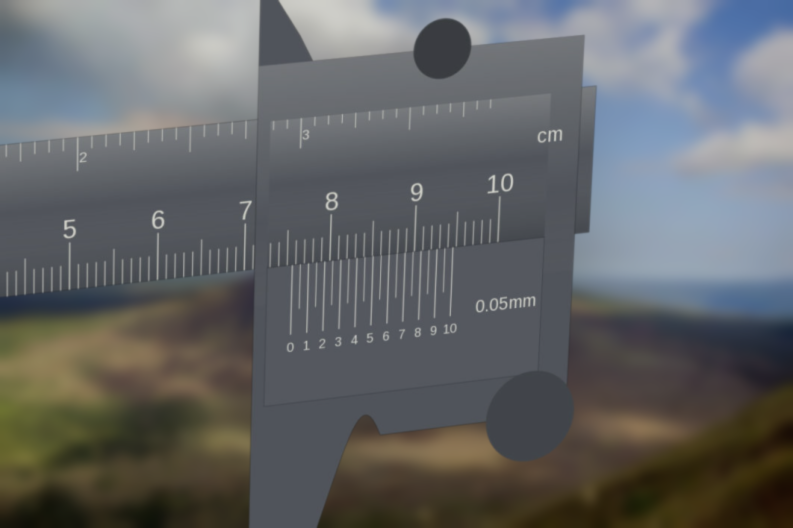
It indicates 75.6 mm
